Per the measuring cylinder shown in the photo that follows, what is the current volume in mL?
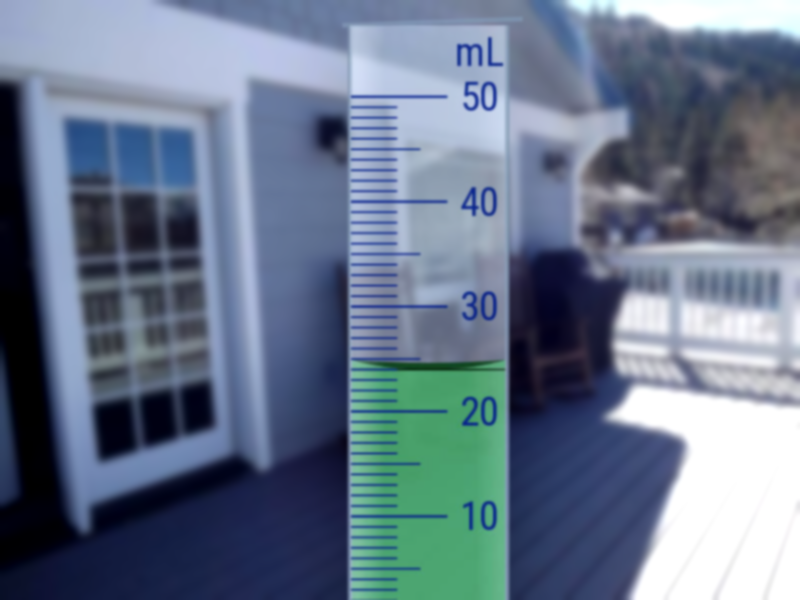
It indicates 24 mL
